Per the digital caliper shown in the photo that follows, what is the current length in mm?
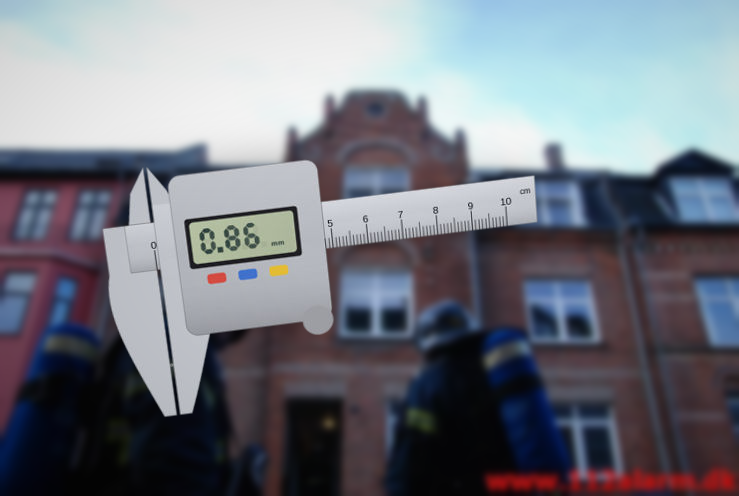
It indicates 0.86 mm
